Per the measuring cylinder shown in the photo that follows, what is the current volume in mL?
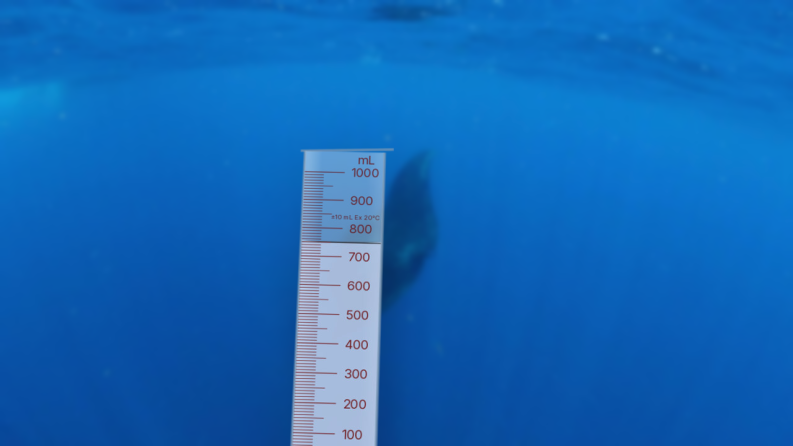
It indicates 750 mL
